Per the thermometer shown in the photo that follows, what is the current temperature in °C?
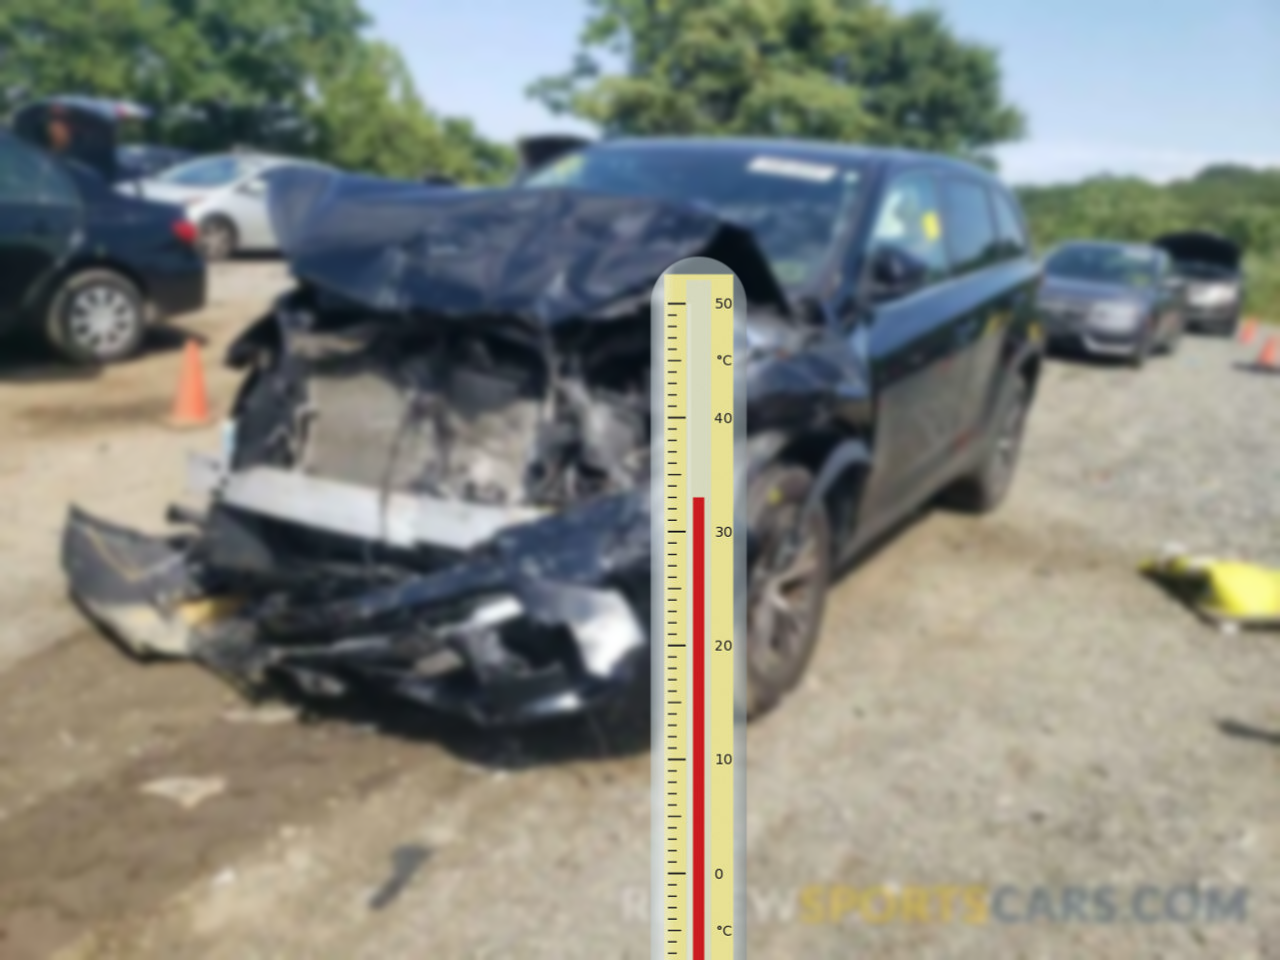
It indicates 33 °C
